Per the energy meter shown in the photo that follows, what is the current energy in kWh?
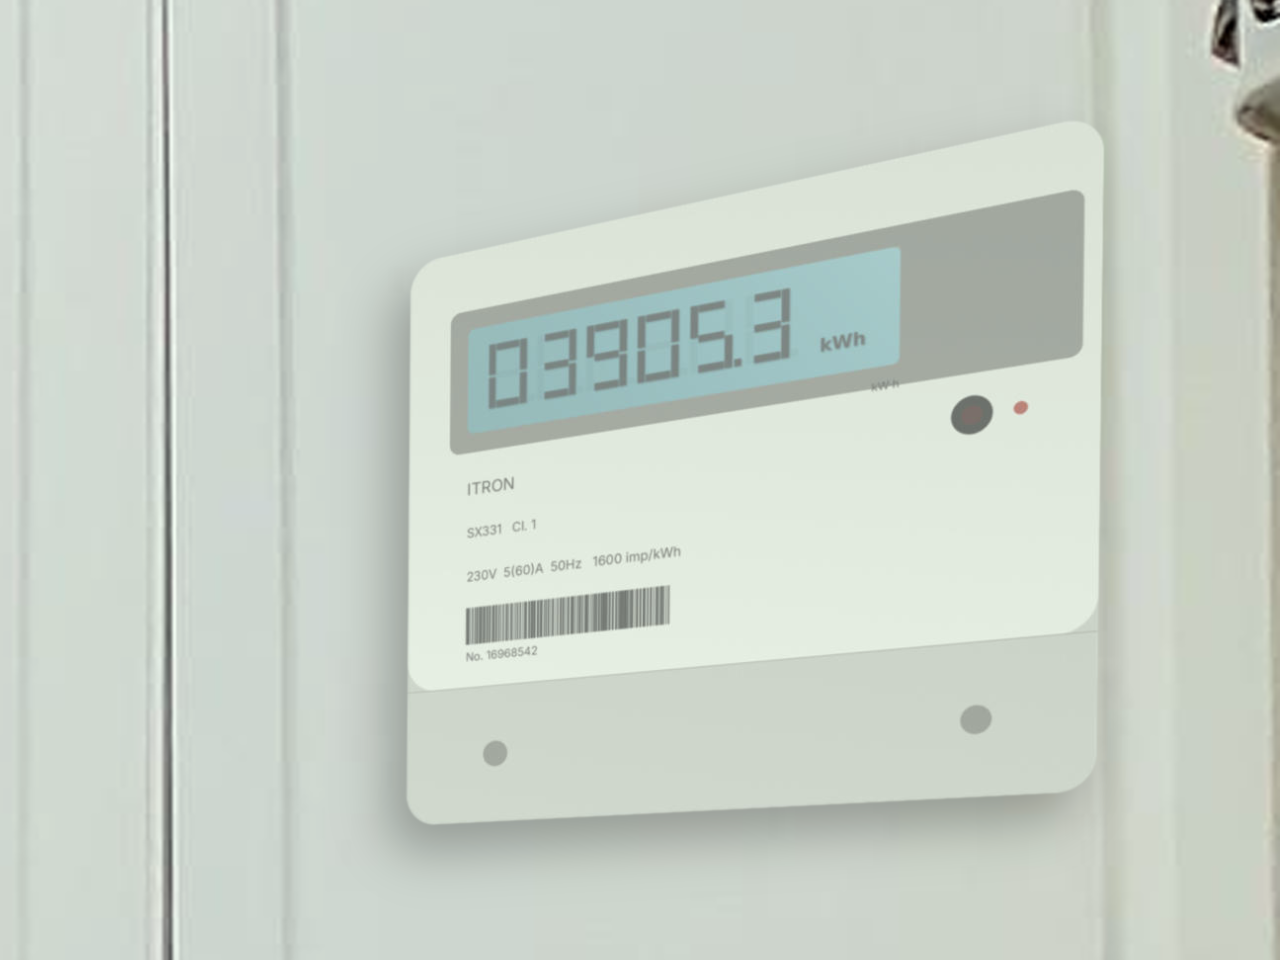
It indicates 3905.3 kWh
